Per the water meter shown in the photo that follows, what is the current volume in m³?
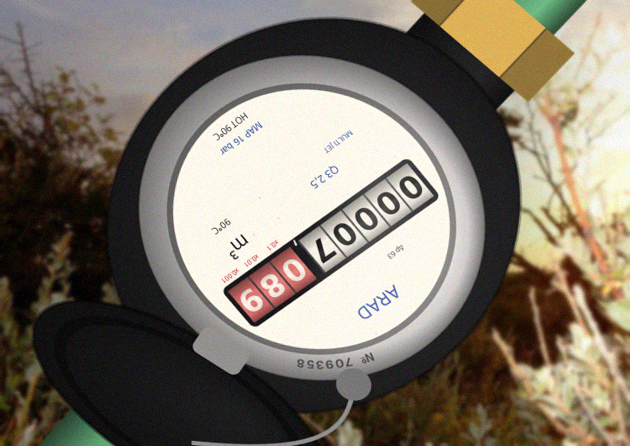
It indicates 7.089 m³
